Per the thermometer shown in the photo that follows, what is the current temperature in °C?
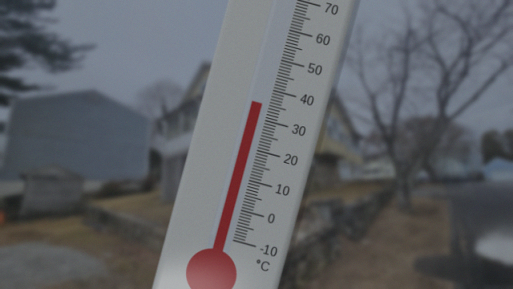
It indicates 35 °C
